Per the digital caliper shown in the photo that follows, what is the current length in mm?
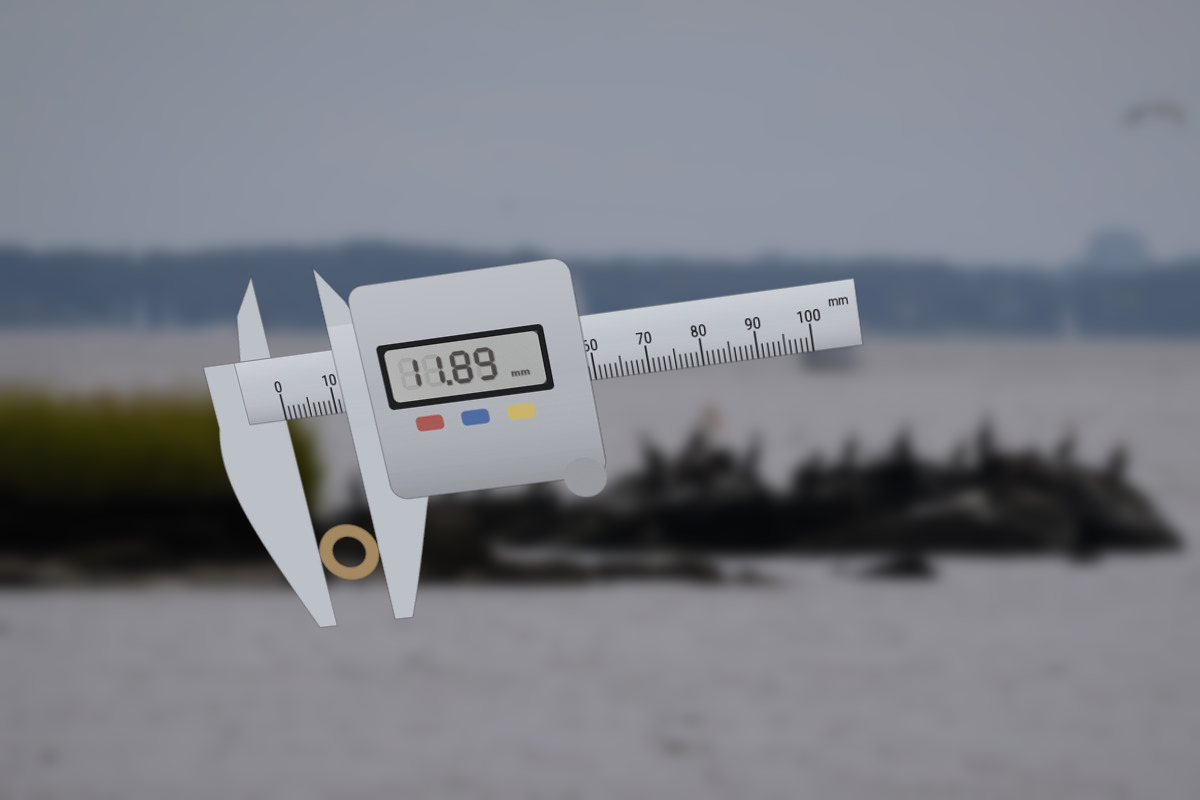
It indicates 11.89 mm
